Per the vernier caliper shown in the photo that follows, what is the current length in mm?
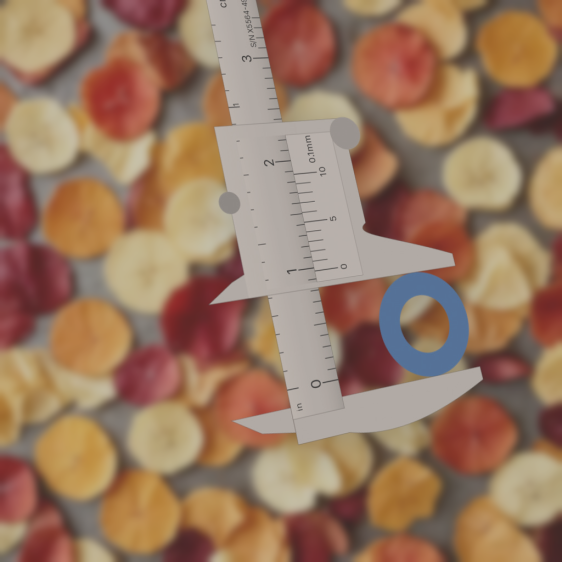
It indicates 9.7 mm
